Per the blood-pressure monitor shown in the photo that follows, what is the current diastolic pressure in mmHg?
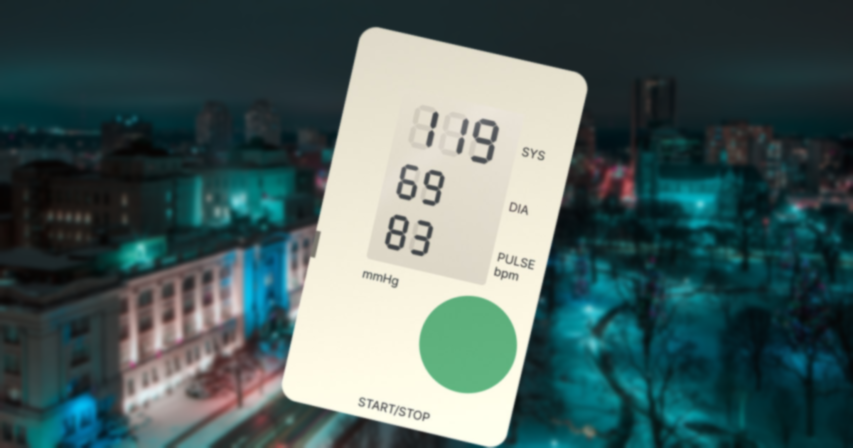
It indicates 69 mmHg
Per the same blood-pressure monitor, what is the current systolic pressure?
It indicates 119 mmHg
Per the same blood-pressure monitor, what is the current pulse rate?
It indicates 83 bpm
